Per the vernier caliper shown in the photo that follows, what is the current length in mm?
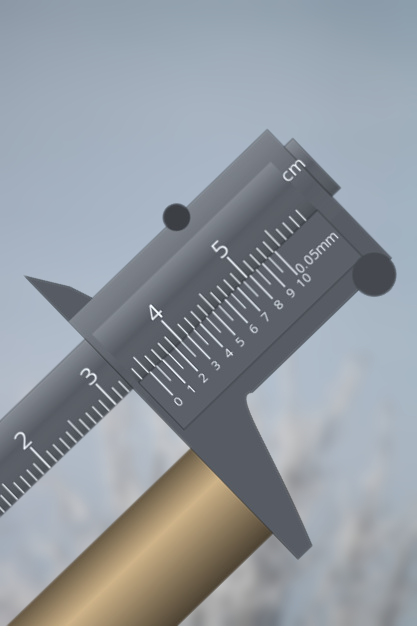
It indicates 35.2 mm
